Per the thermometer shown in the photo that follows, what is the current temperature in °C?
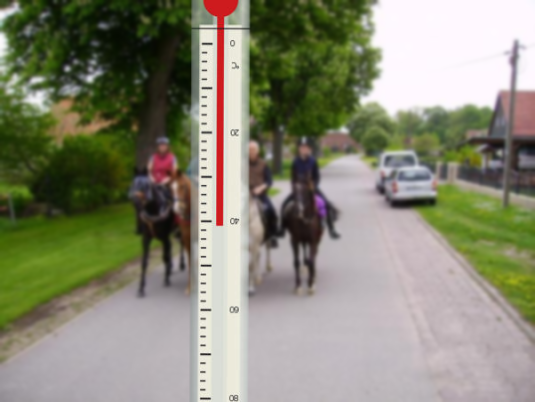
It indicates 41 °C
